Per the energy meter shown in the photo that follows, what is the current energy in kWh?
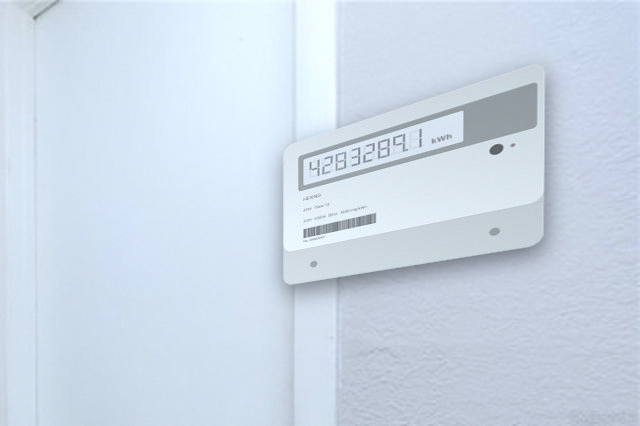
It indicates 4283289.1 kWh
